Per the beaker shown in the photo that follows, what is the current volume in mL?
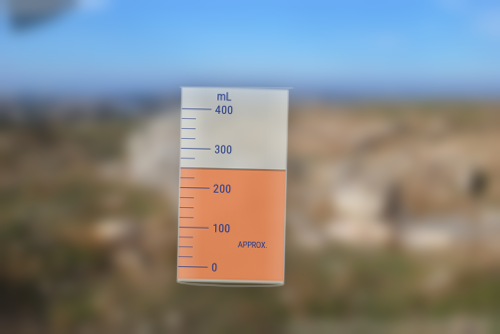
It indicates 250 mL
